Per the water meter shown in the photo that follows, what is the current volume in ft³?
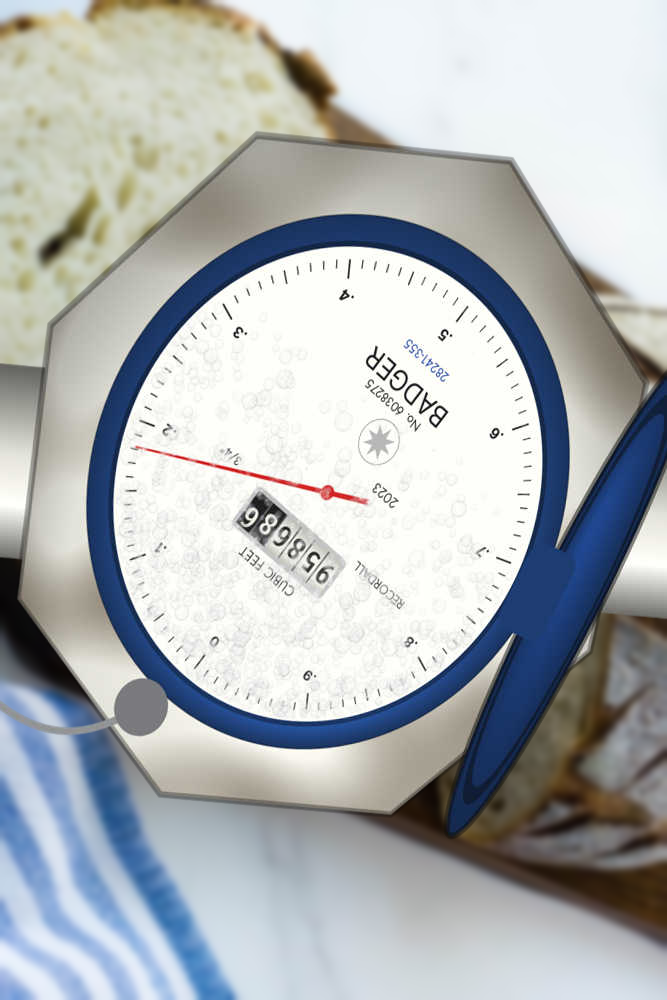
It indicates 958686.18 ft³
